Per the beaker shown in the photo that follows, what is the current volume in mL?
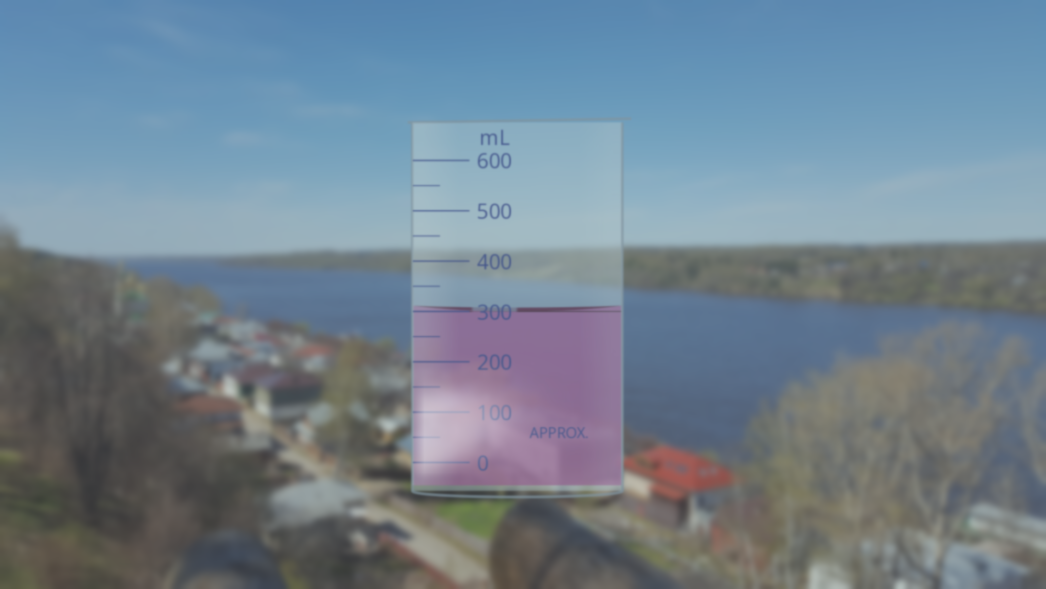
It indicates 300 mL
